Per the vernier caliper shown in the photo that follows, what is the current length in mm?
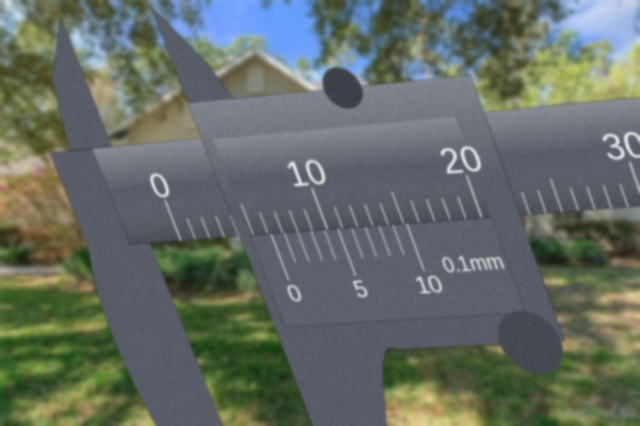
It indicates 6.2 mm
